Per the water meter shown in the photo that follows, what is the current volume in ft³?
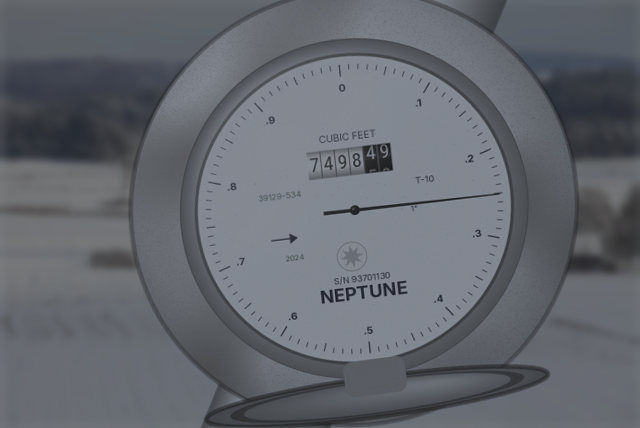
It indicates 749849.25 ft³
